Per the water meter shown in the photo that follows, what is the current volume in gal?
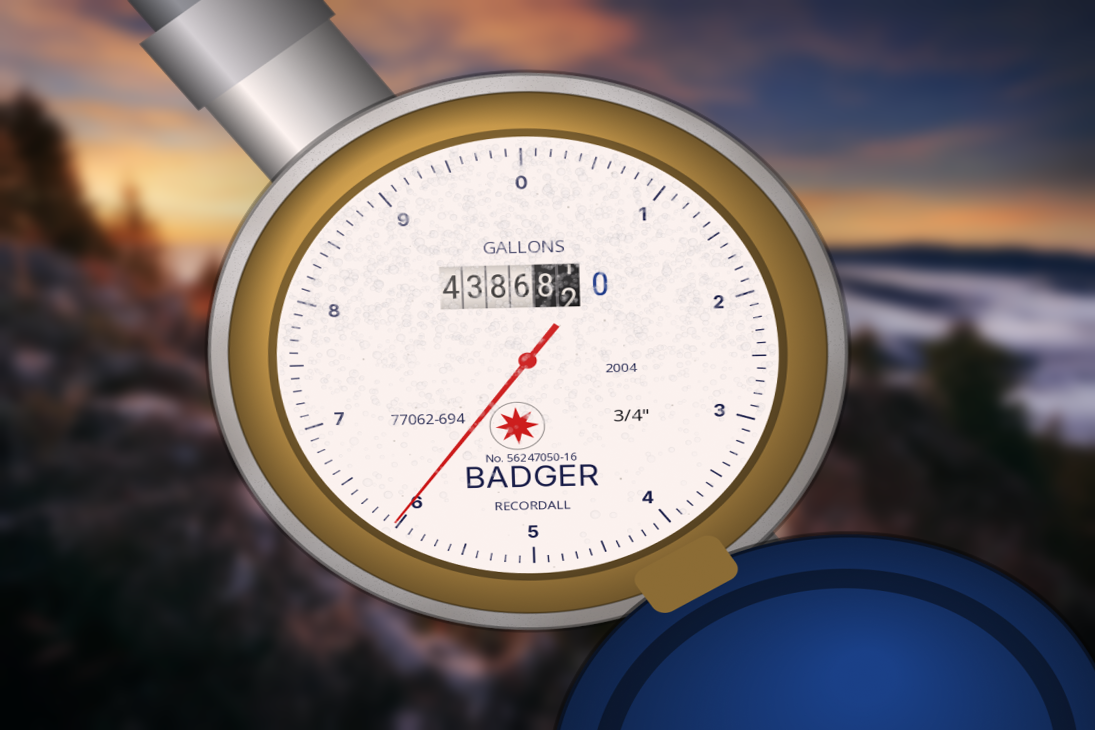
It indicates 4386816.0 gal
